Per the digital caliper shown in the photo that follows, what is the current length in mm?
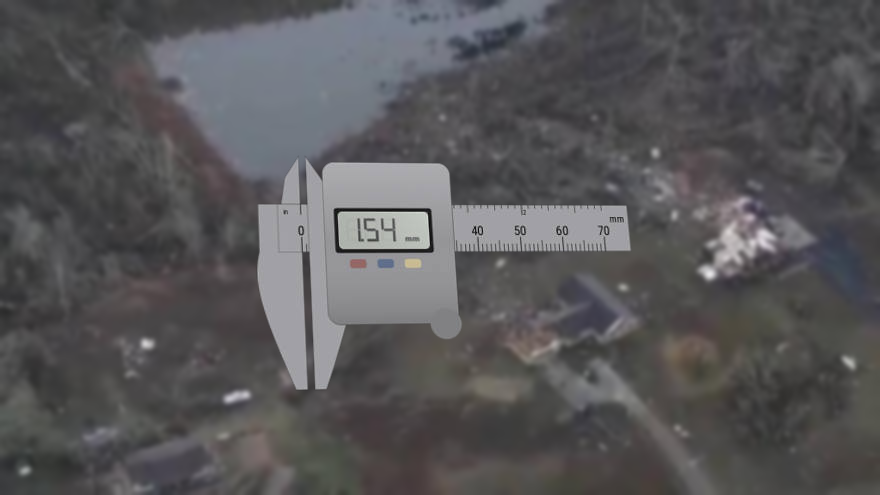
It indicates 1.54 mm
